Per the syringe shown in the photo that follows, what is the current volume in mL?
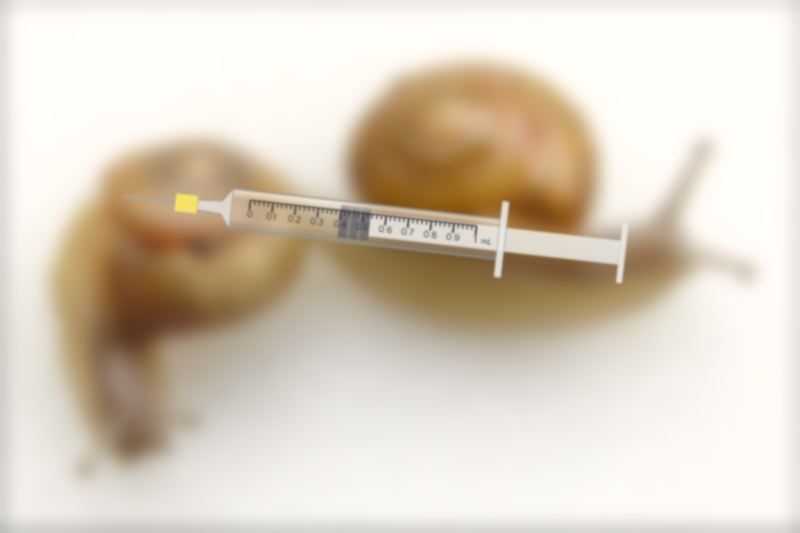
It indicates 0.4 mL
